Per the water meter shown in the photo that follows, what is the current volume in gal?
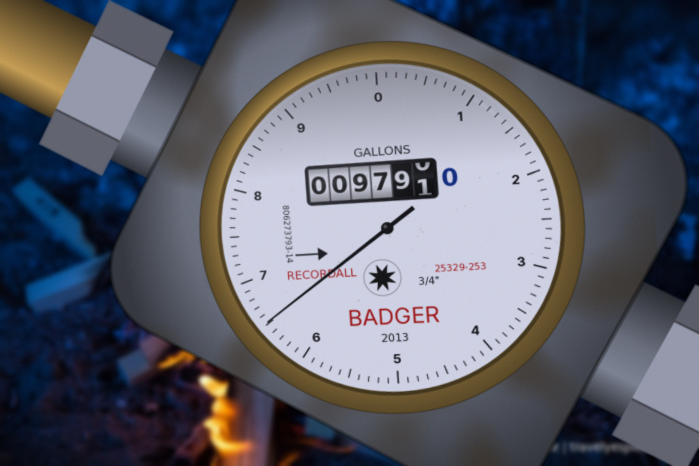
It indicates 97906.5 gal
